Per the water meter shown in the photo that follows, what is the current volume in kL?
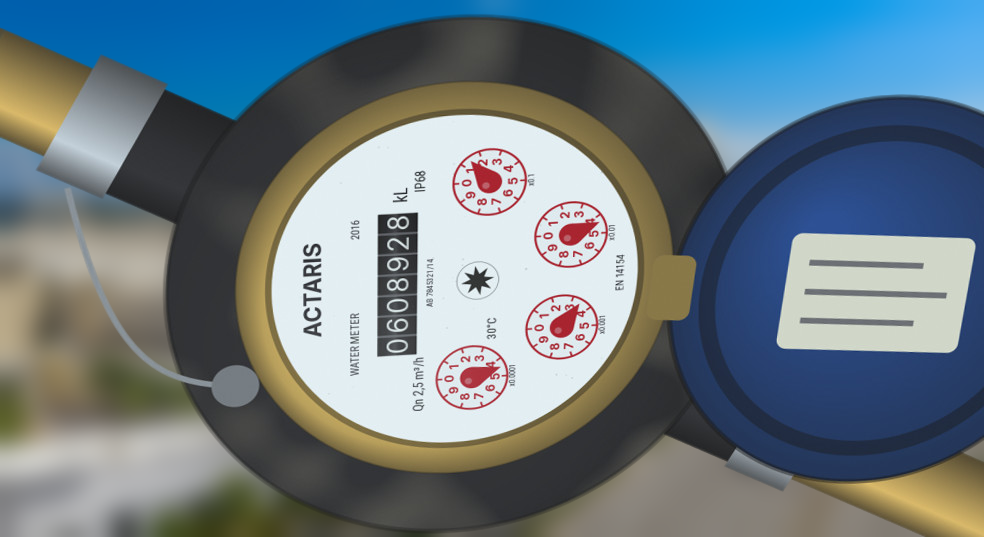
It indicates 608928.1434 kL
